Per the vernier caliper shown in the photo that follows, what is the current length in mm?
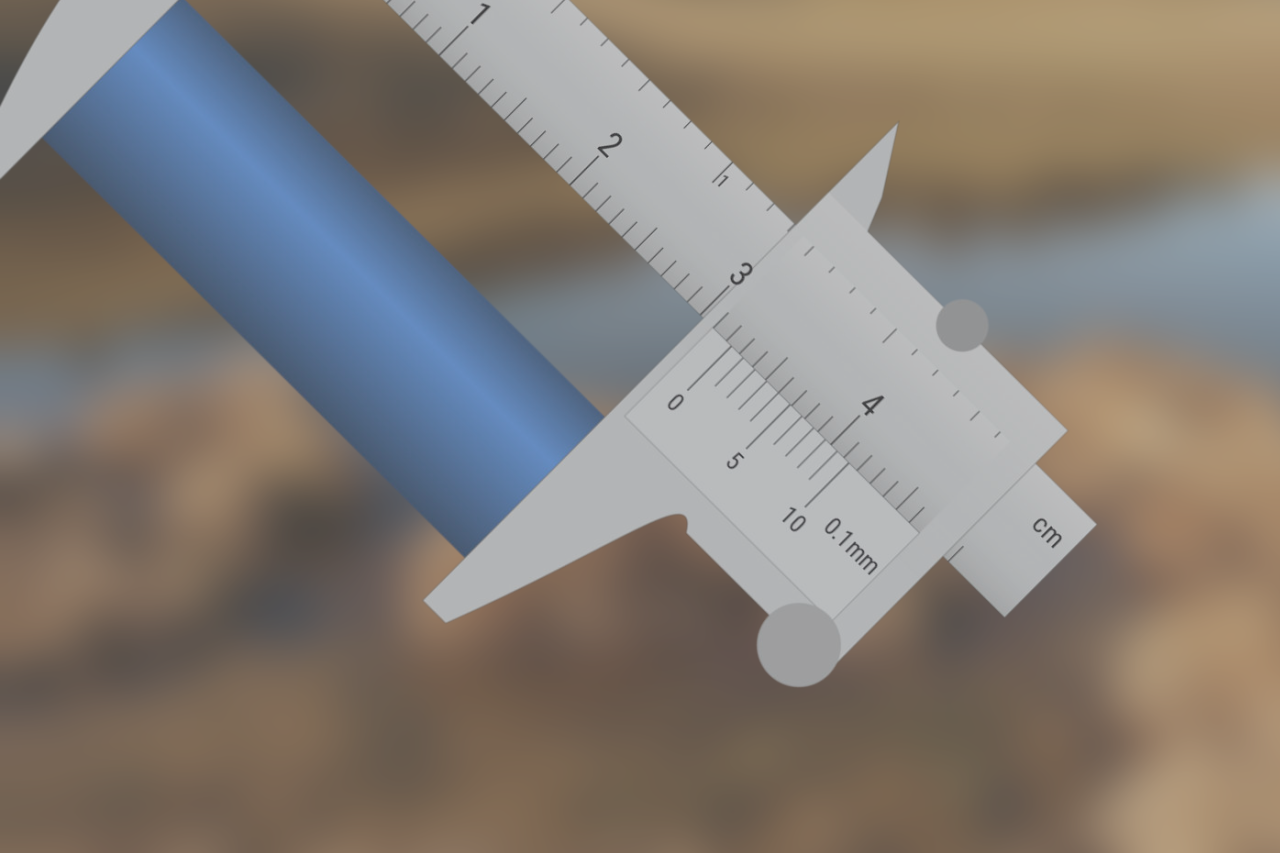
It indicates 32.4 mm
